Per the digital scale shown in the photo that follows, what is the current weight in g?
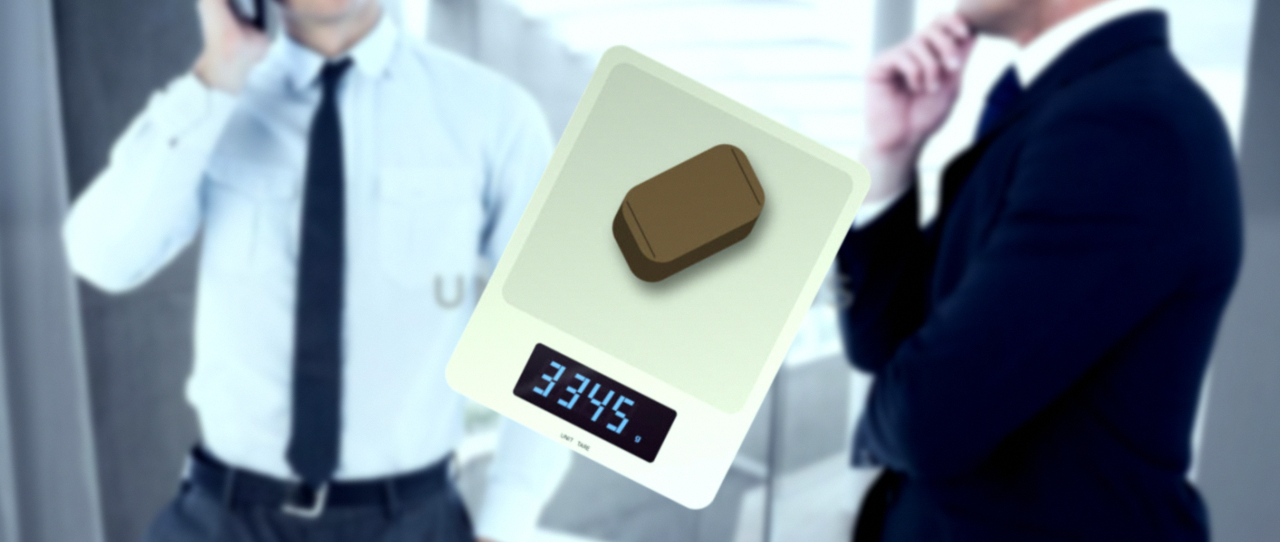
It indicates 3345 g
